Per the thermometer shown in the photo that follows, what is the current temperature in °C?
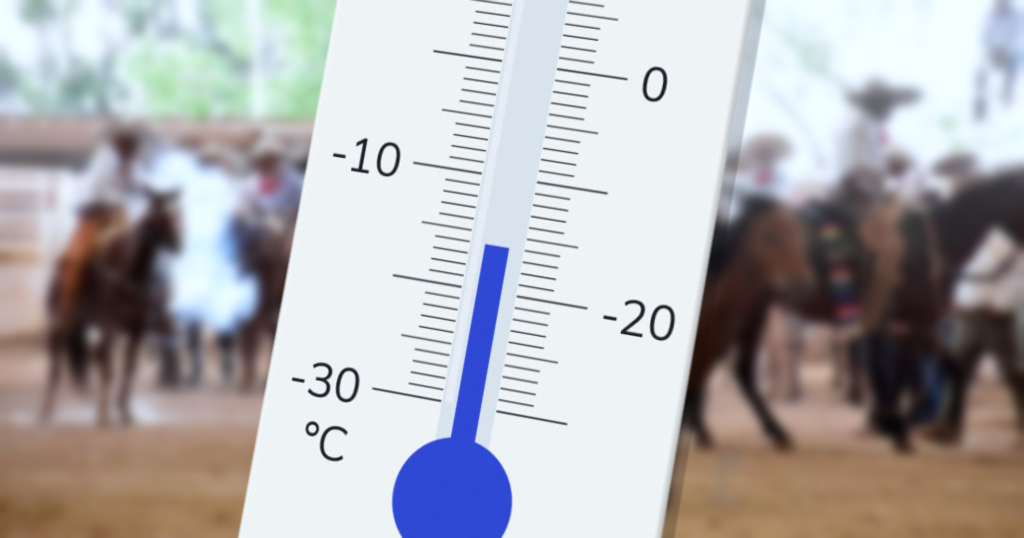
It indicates -16 °C
